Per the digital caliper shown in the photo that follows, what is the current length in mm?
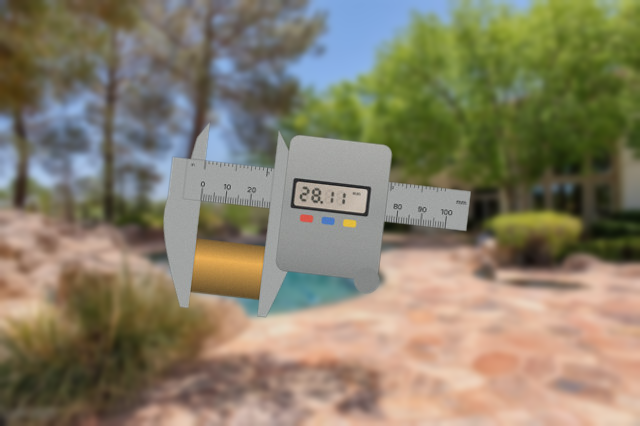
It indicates 28.11 mm
